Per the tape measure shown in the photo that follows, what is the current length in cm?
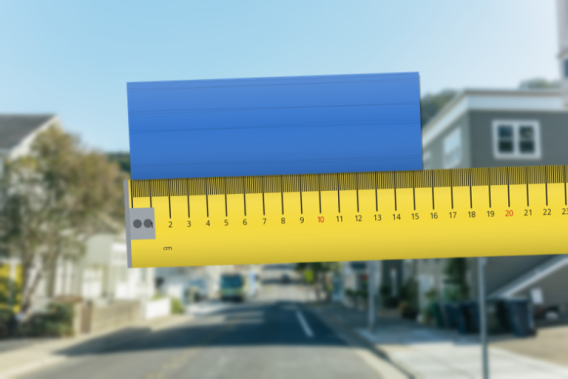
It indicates 15.5 cm
